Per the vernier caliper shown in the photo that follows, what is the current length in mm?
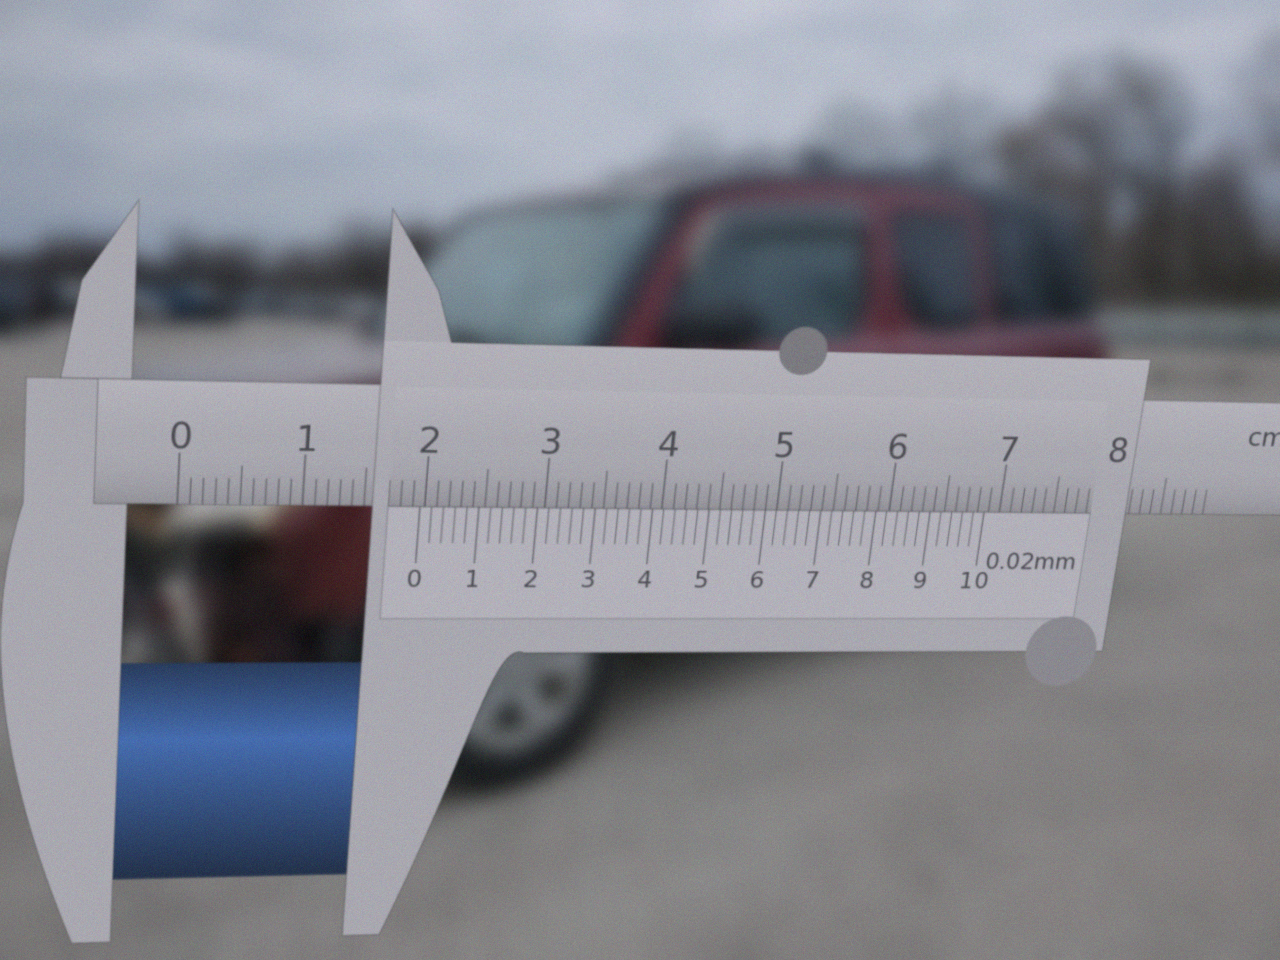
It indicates 19.6 mm
